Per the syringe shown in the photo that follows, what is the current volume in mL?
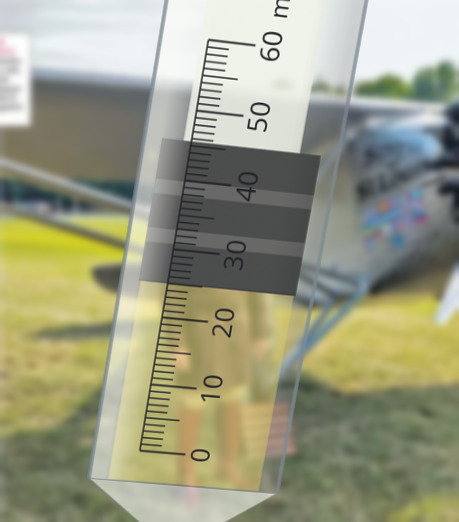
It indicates 25 mL
